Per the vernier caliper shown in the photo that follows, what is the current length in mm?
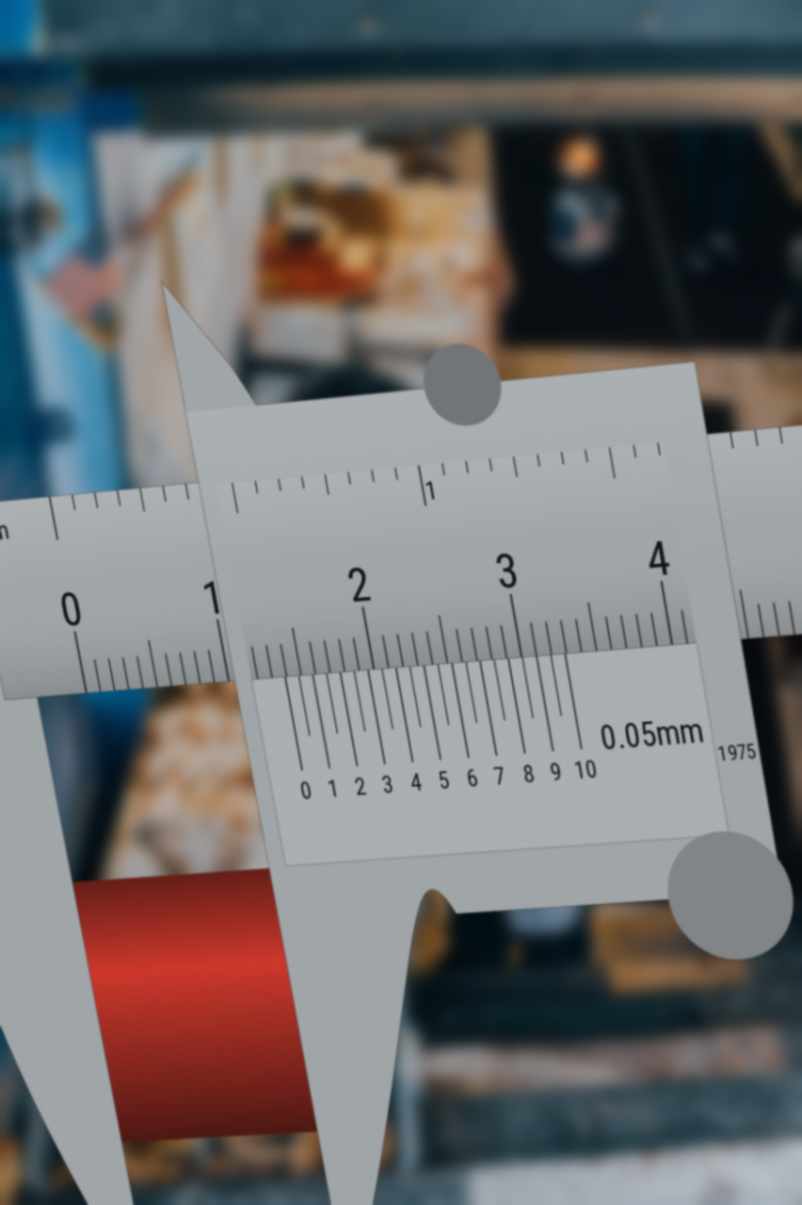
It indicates 13.9 mm
